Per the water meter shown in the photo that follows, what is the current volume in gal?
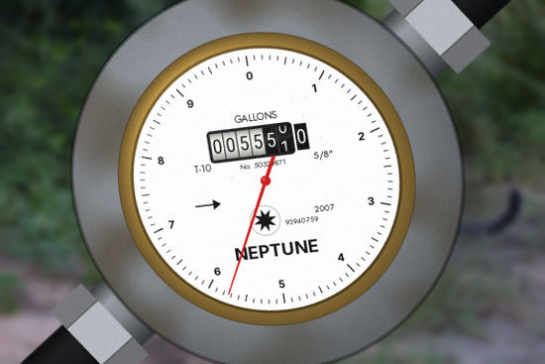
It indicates 55505.7 gal
